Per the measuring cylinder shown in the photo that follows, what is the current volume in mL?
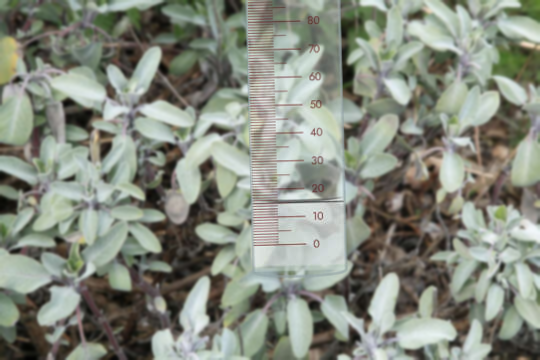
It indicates 15 mL
